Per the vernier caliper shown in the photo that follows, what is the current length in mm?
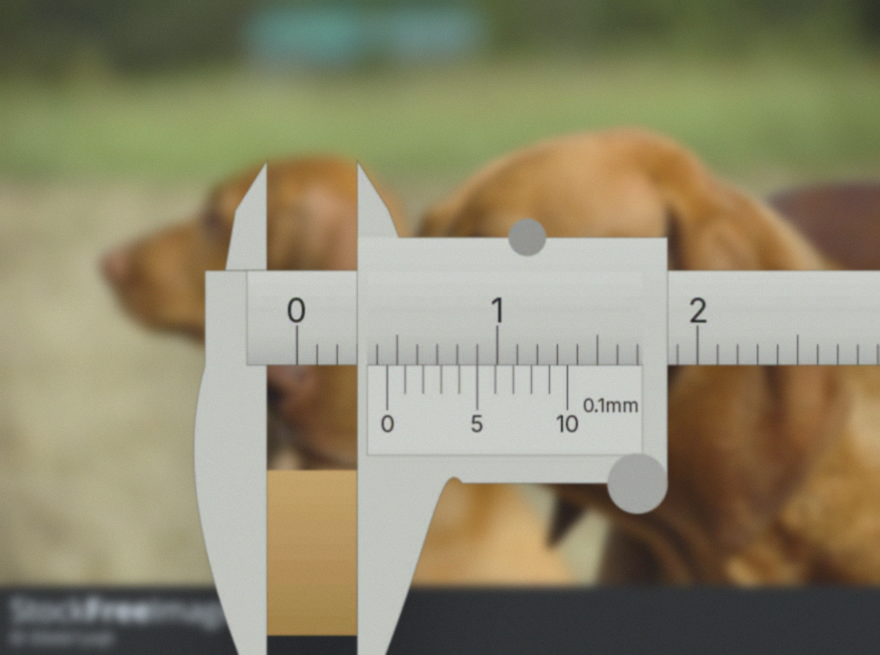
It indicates 4.5 mm
